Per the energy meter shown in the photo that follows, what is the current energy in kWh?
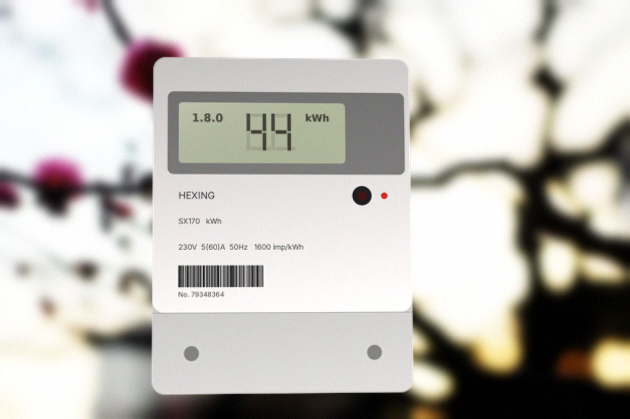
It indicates 44 kWh
